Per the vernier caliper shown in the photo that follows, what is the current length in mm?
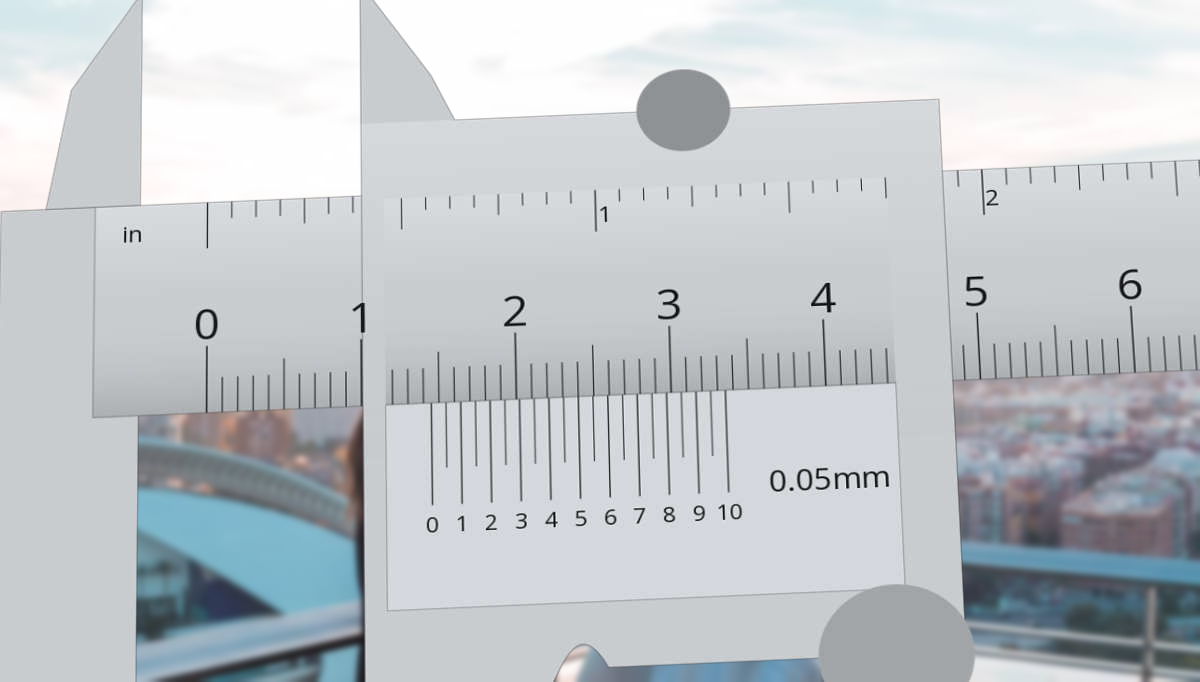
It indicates 14.5 mm
